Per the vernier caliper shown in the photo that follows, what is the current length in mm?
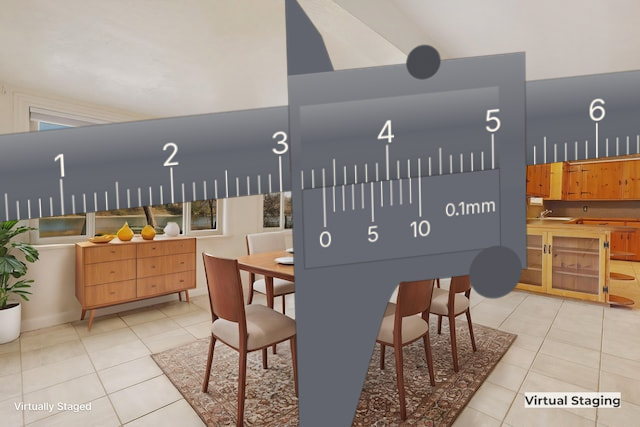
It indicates 34.0 mm
